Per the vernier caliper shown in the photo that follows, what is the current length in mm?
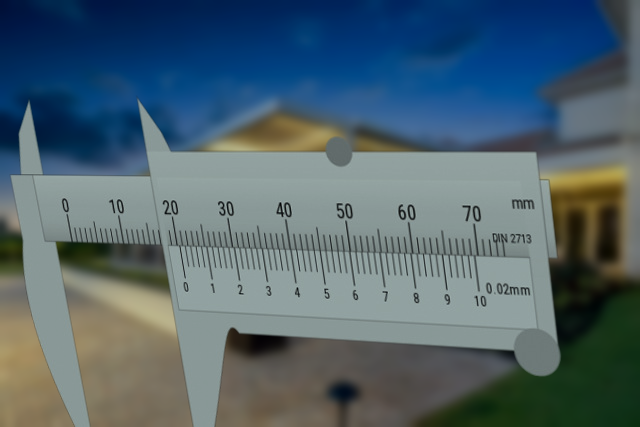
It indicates 20.5 mm
